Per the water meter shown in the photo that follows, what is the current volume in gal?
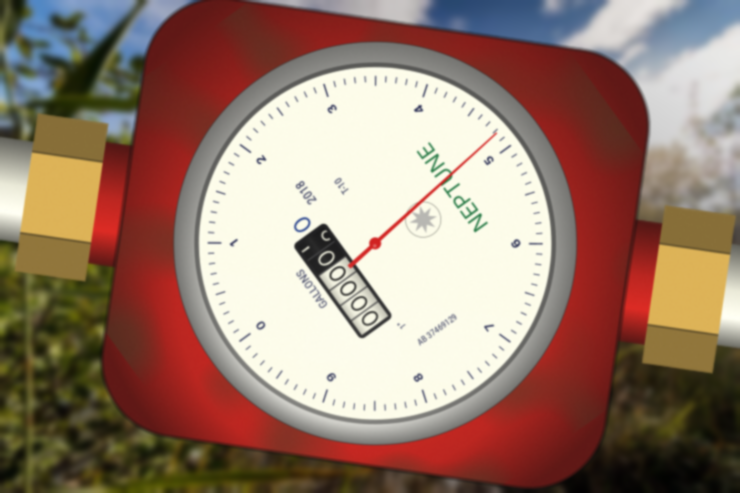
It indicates 14.8 gal
